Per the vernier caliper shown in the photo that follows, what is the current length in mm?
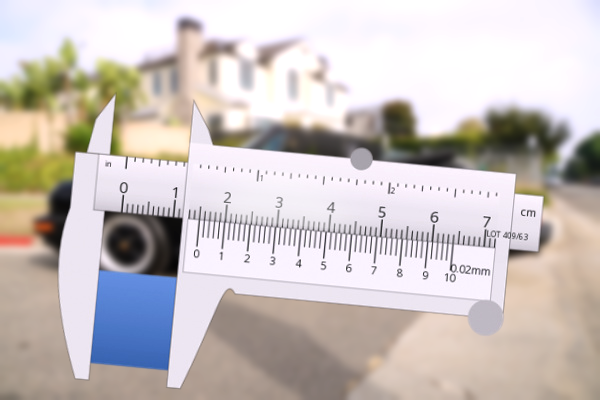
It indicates 15.0 mm
